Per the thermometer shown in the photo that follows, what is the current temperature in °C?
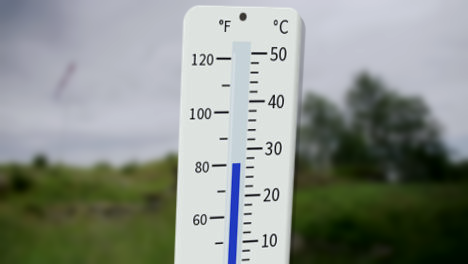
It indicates 27 °C
